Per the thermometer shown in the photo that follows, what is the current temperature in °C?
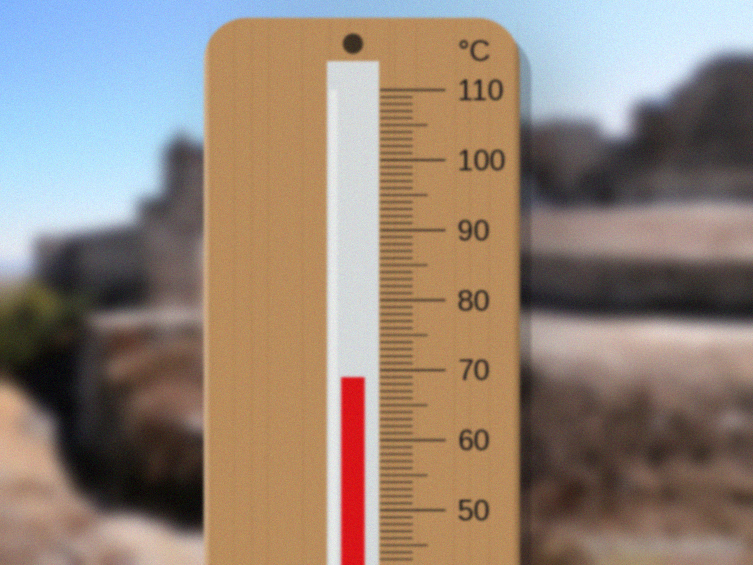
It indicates 69 °C
